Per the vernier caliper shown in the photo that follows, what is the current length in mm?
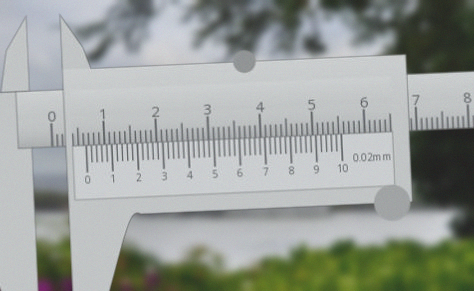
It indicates 6.5 mm
